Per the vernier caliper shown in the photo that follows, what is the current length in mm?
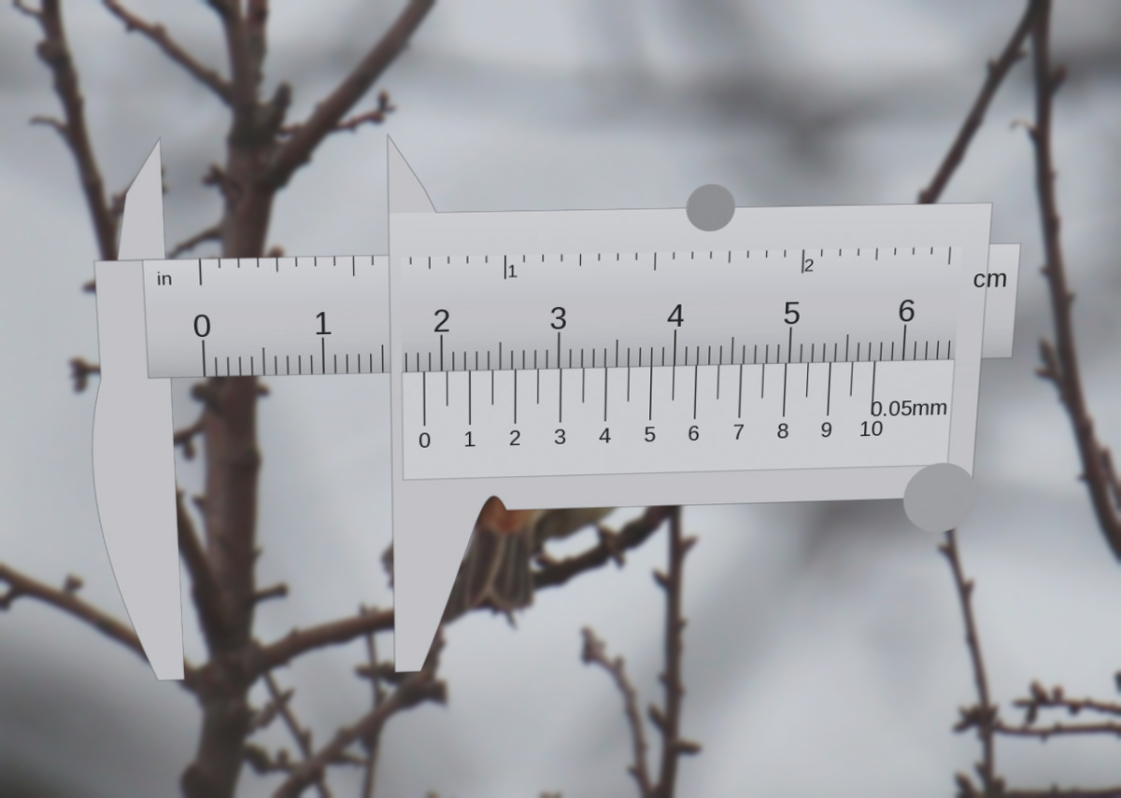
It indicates 18.5 mm
